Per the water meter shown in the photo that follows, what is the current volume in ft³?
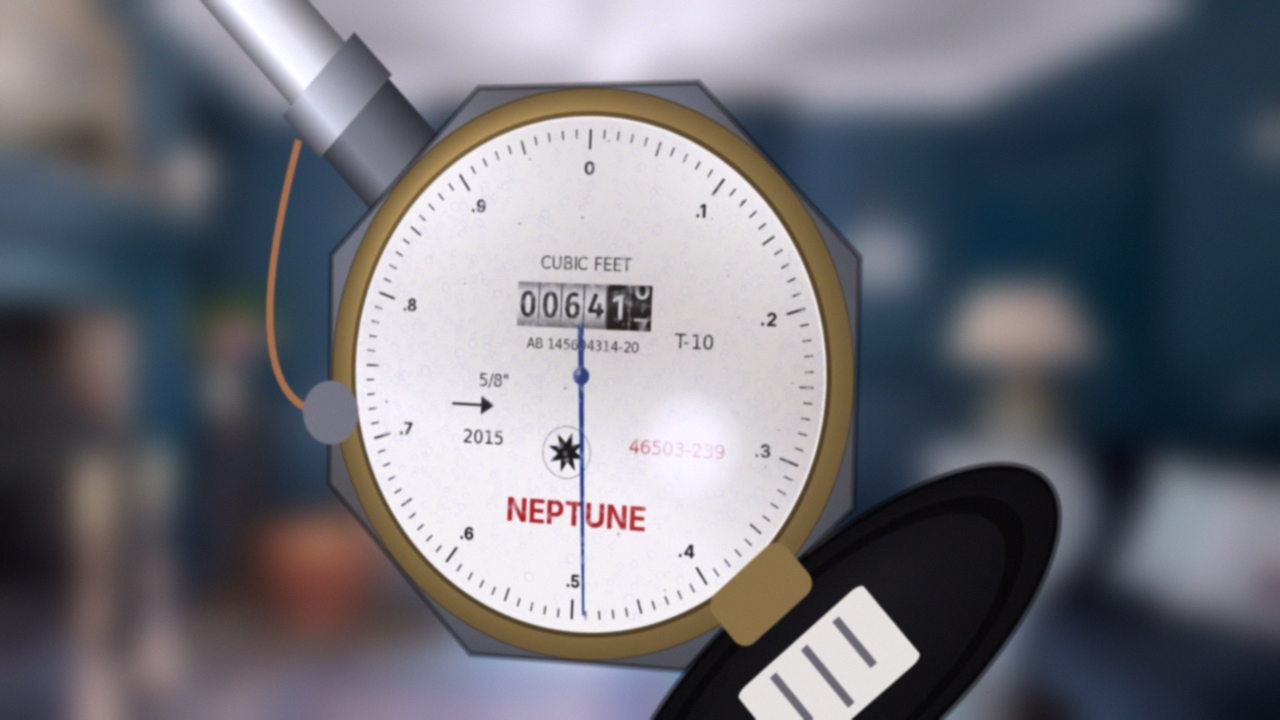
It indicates 6416.49 ft³
